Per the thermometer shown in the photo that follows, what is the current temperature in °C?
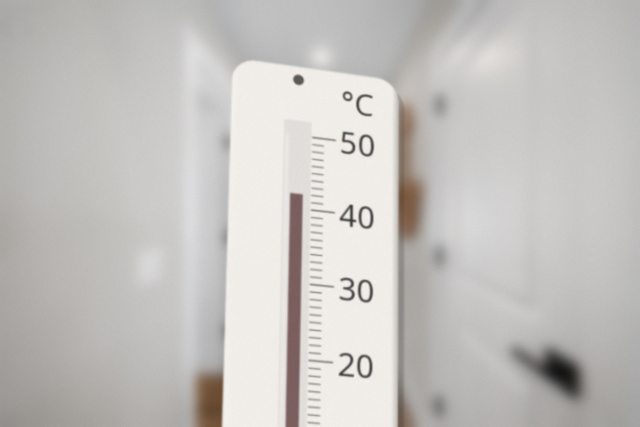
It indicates 42 °C
